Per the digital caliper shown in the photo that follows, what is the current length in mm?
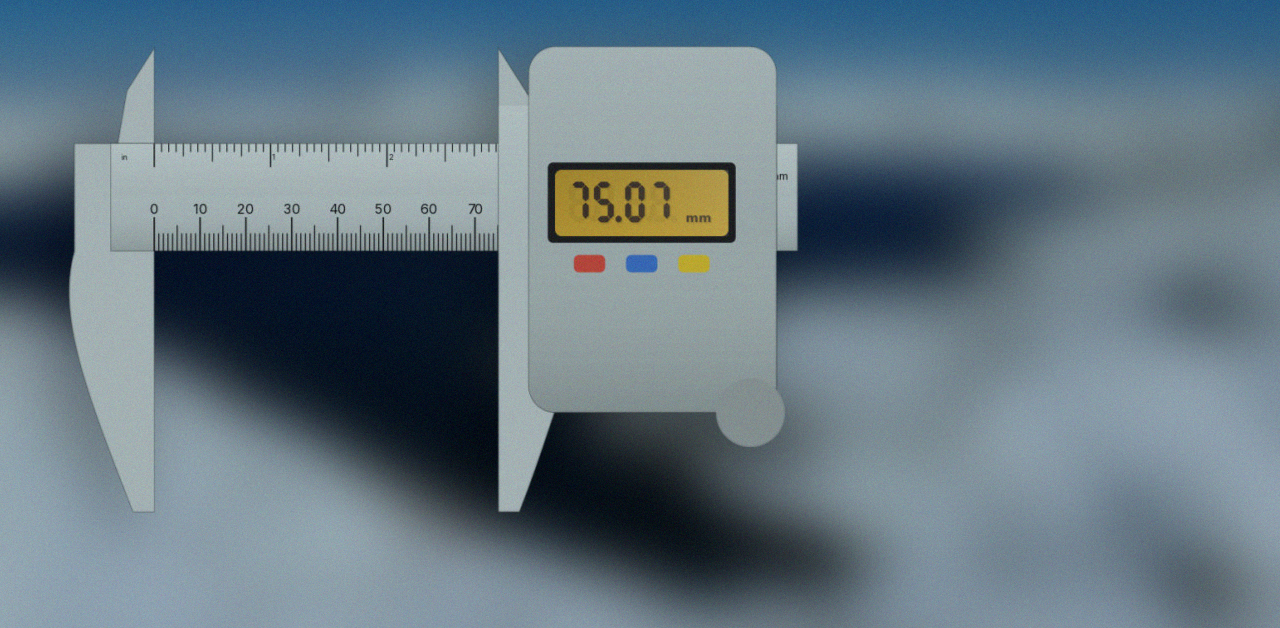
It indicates 75.07 mm
